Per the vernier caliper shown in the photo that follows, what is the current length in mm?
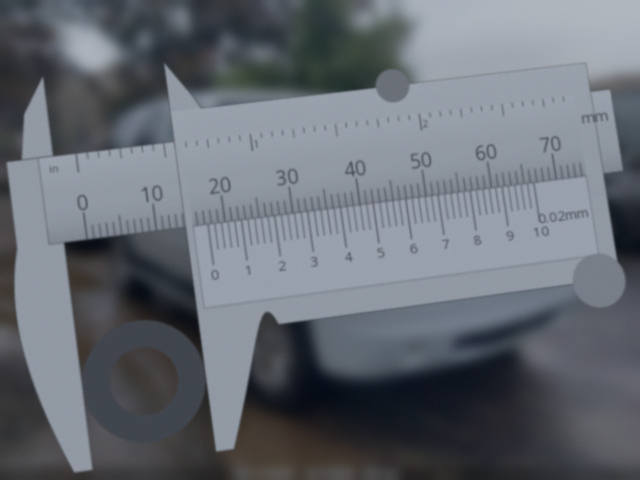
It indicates 17.5 mm
